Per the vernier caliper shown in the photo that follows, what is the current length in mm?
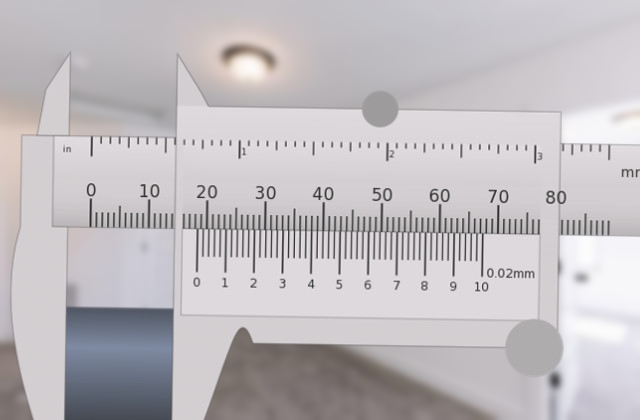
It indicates 18.4 mm
